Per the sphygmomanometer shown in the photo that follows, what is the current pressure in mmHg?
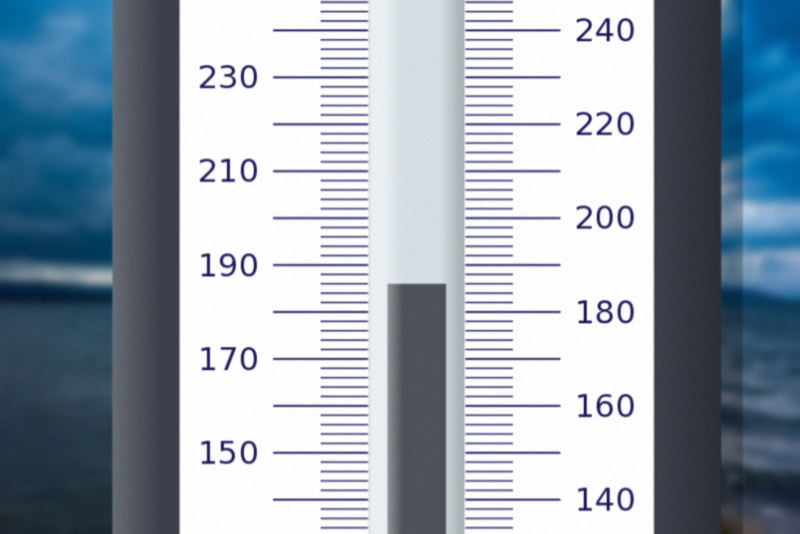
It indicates 186 mmHg
